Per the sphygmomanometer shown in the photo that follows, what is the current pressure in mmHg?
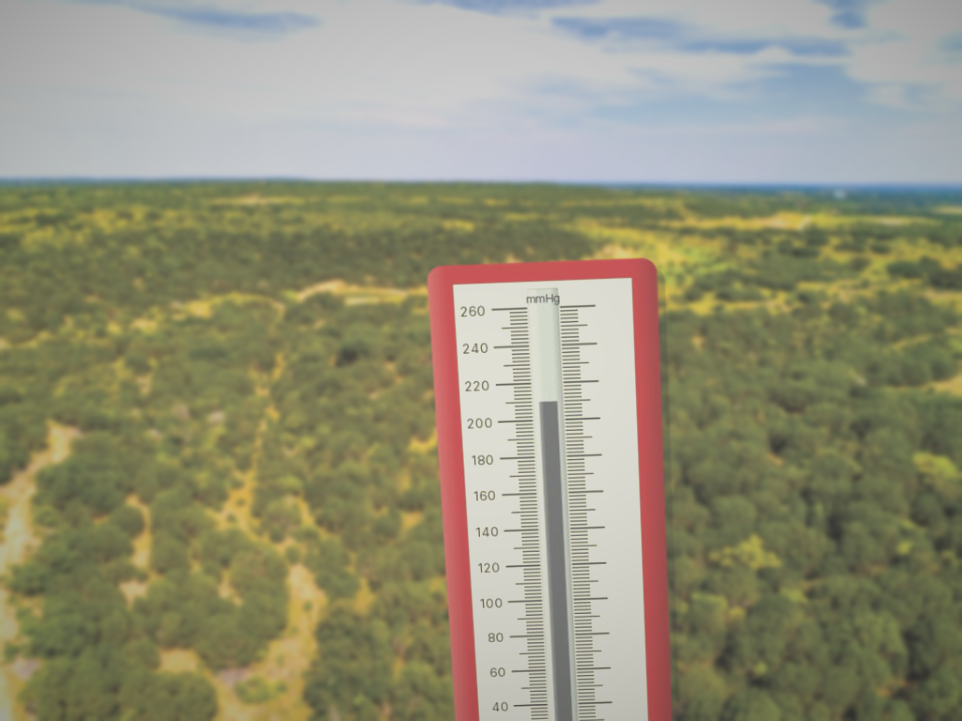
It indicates 210 mmHg
